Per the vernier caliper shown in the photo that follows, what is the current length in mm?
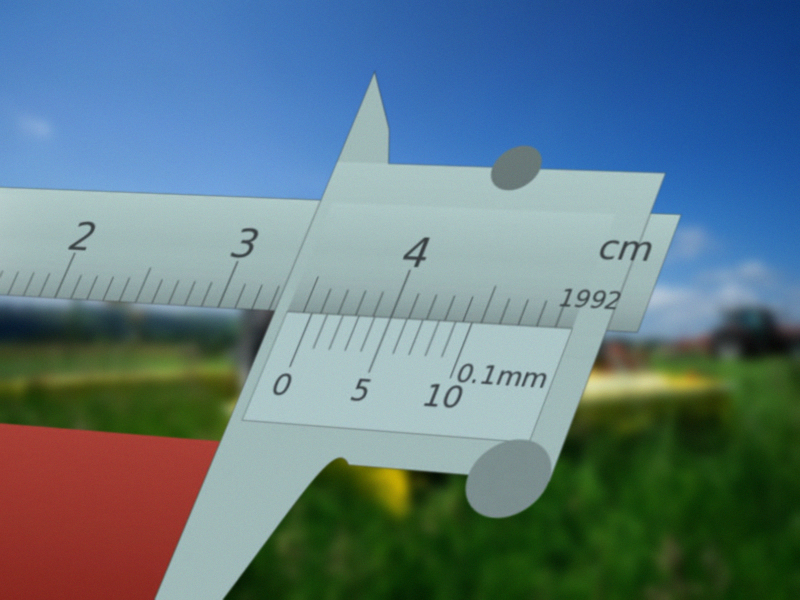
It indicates 35.5 mm
